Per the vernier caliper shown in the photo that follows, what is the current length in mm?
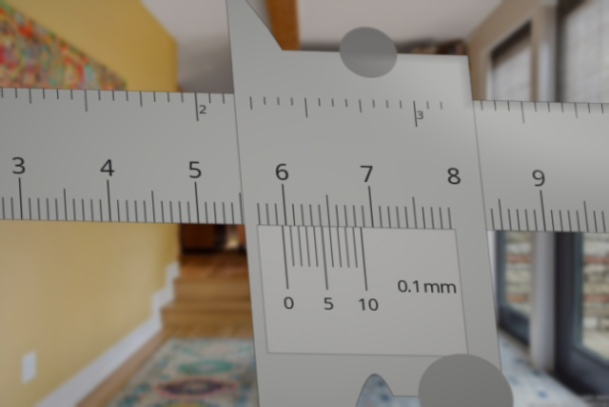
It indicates 59.6 mm
